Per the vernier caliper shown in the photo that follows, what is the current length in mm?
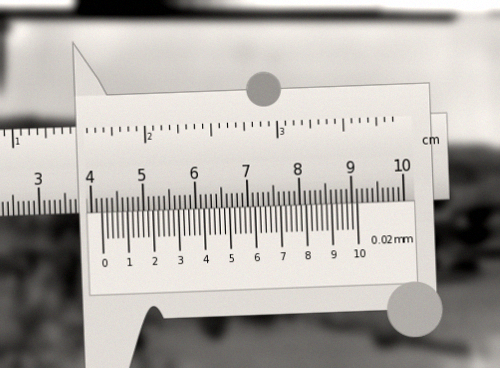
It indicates 42.0 mm
